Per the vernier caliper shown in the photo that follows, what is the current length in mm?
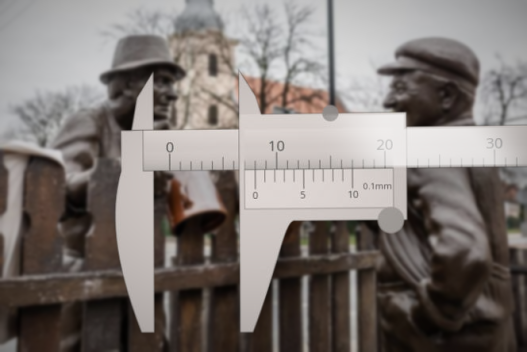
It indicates 8.0 mm
